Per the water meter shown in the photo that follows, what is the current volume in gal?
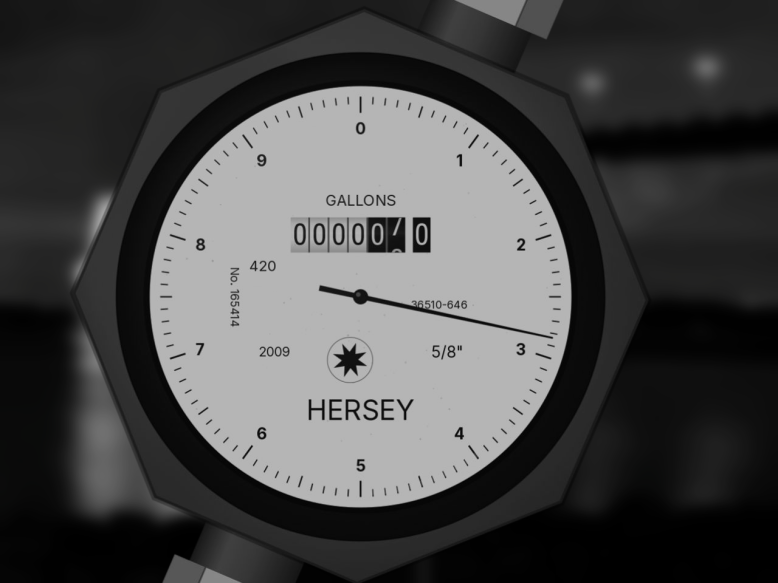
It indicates 72.8 gal
